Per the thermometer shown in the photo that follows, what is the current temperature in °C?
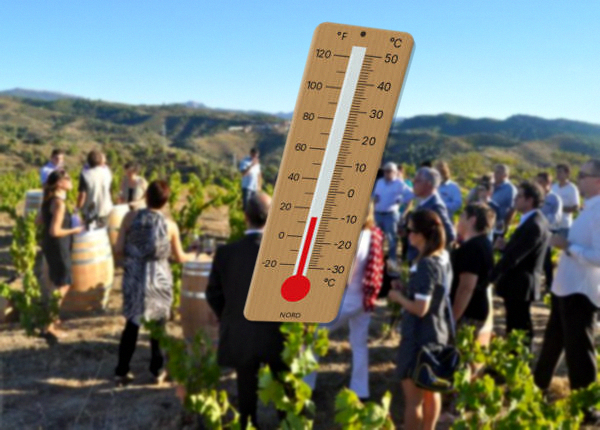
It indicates -10 °C
